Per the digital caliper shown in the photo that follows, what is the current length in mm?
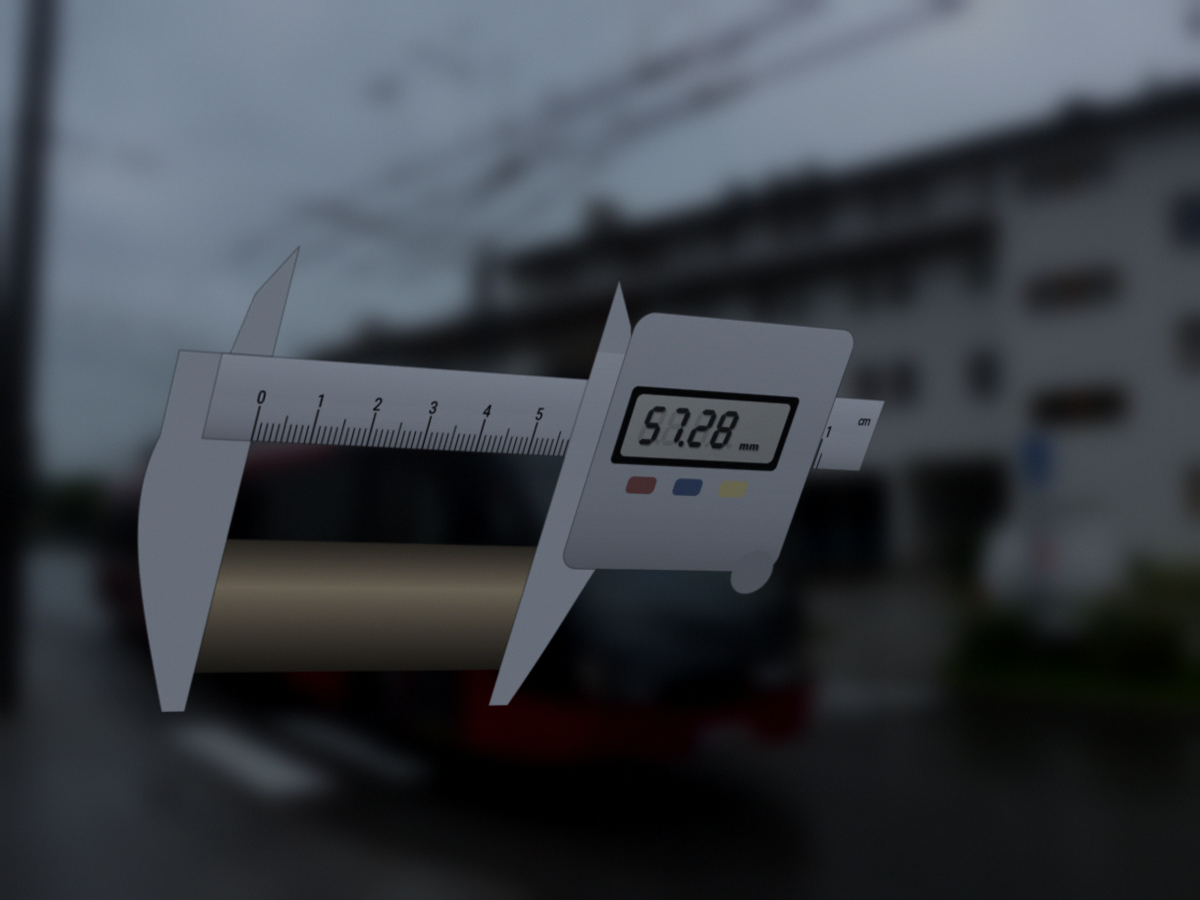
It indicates 57.28 mm
